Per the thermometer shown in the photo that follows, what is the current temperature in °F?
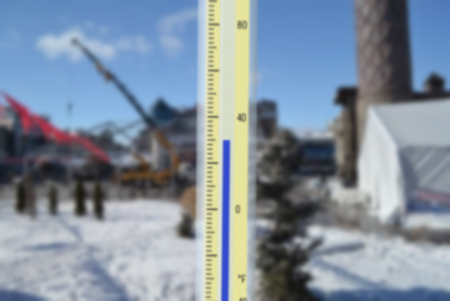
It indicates 30 °F
